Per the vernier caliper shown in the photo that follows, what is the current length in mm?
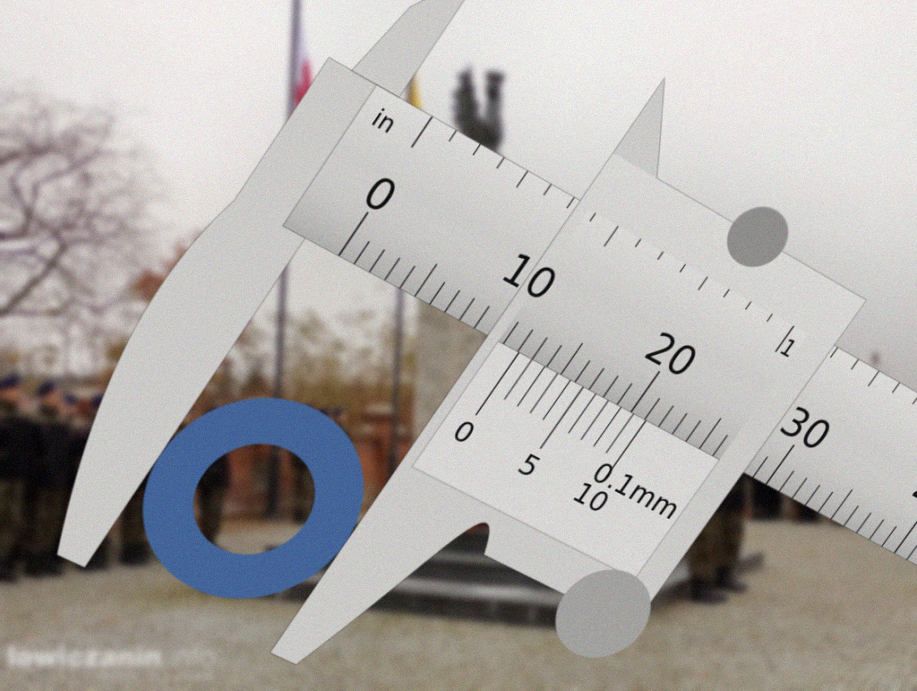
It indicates 12.1 mm
